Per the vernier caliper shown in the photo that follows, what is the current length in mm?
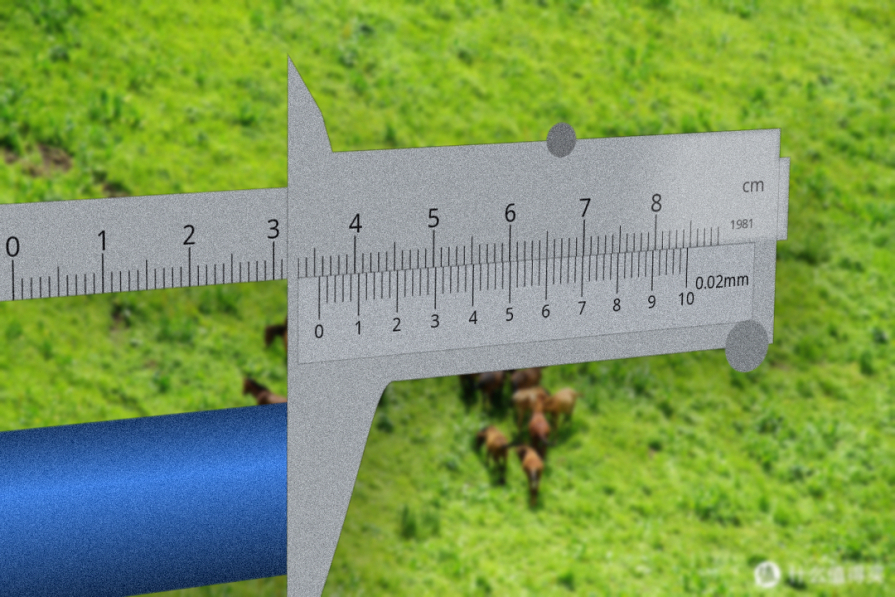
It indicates 35.6 mm
